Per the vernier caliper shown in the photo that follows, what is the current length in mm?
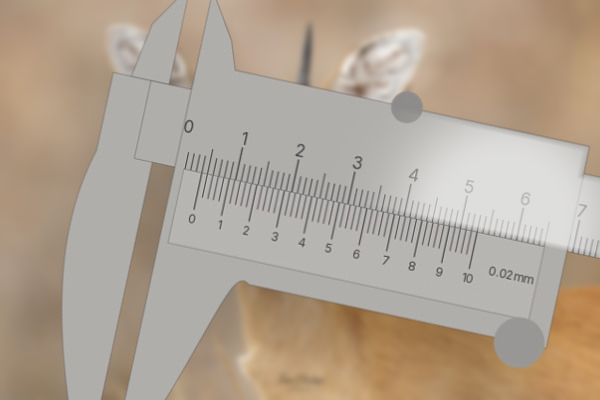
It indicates 4.0 mm
